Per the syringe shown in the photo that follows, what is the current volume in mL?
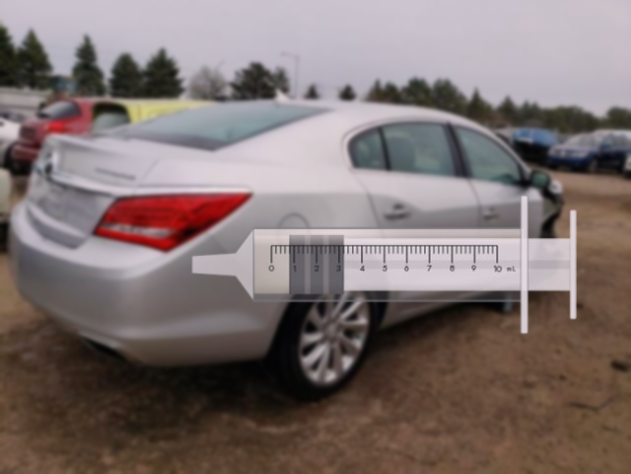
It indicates 0.8 mL
